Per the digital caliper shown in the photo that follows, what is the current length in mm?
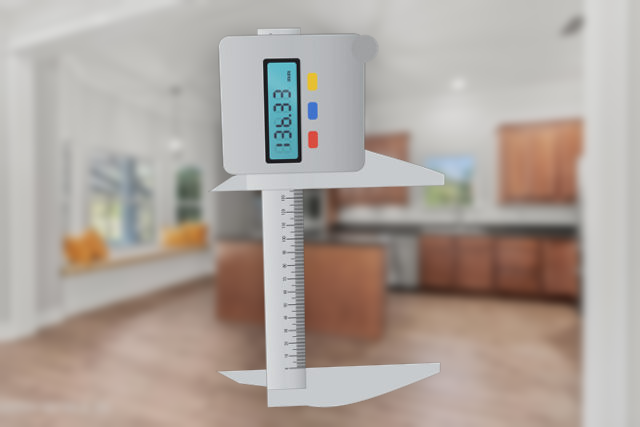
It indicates 136.33 mm
